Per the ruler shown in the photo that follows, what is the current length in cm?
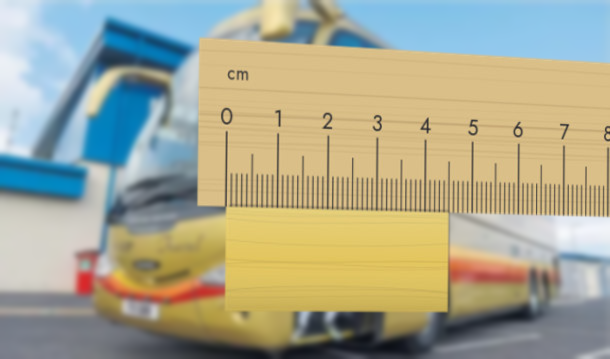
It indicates 4.5 cm
